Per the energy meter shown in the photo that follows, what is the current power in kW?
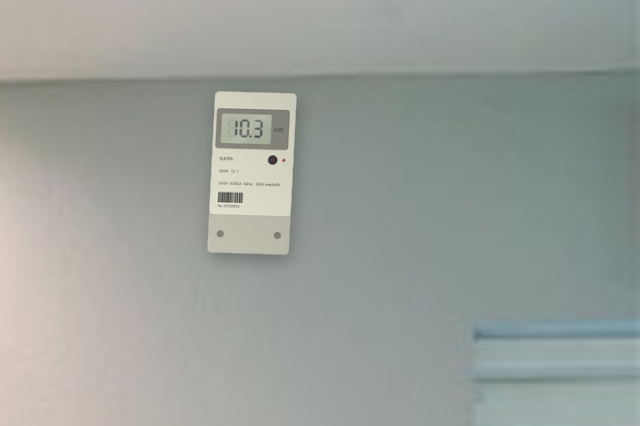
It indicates 10.3 kW
